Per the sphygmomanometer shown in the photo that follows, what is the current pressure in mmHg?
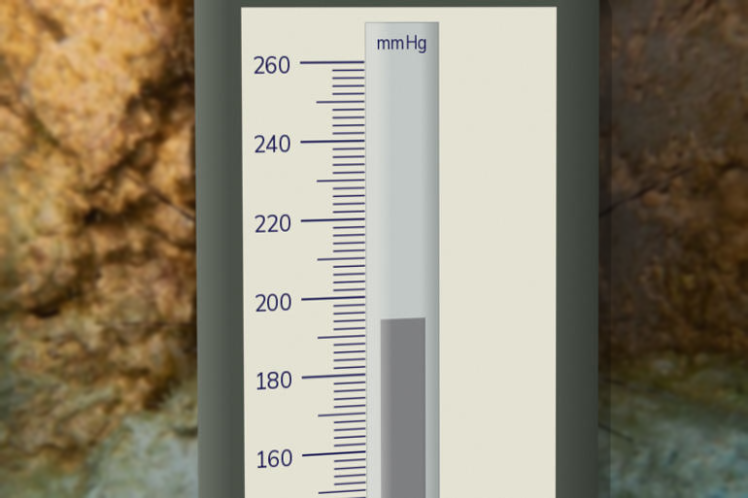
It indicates 194 mmHg
